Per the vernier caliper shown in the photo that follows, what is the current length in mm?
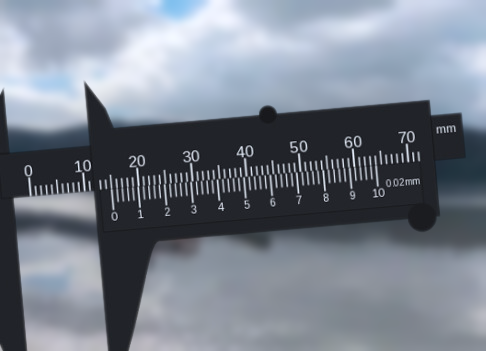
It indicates 15.0 mm
